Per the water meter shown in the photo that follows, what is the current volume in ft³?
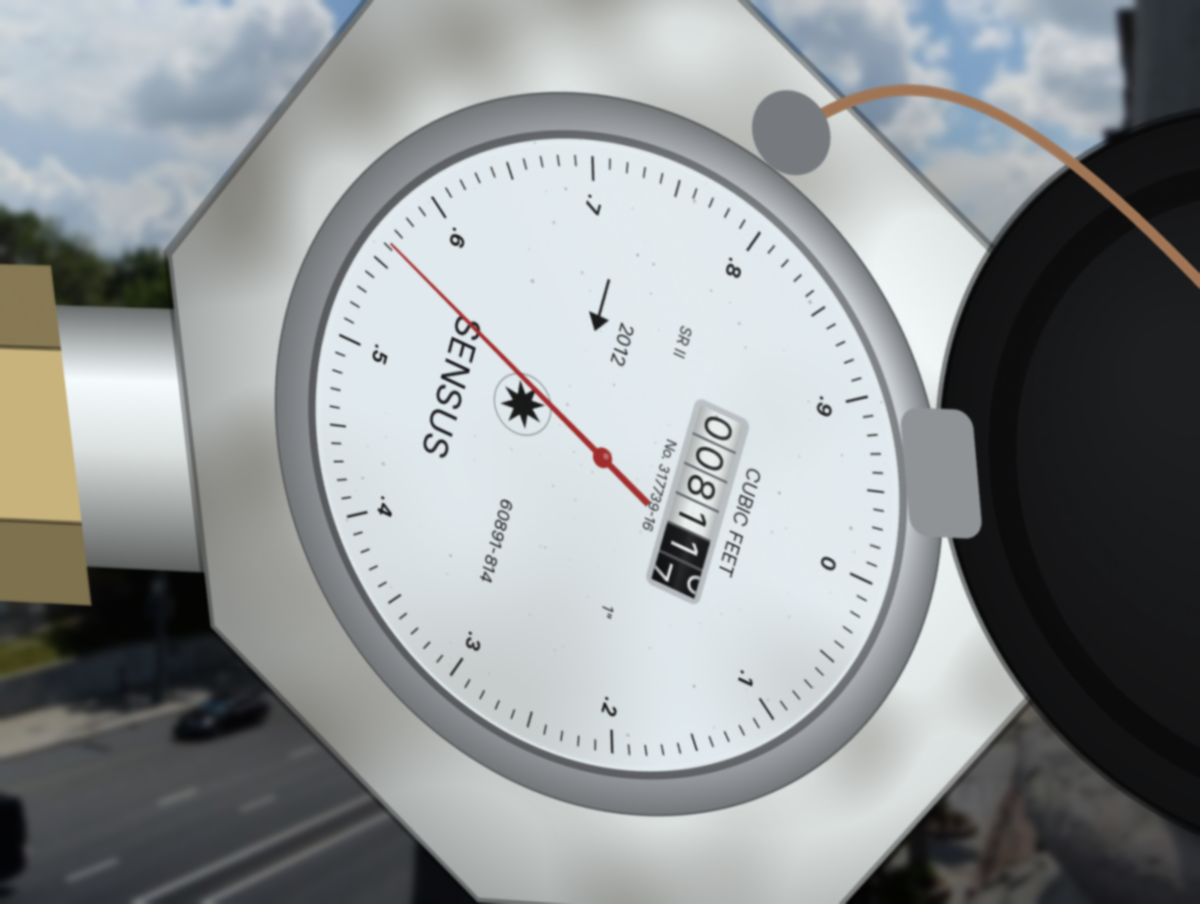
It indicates 8116.56 ft³
